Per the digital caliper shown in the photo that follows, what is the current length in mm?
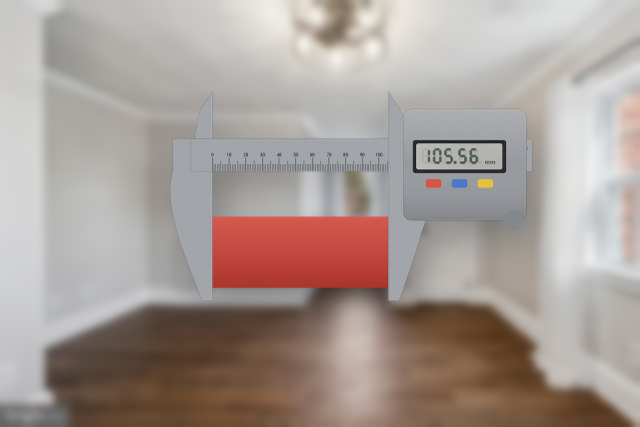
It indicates 105.56 mm
